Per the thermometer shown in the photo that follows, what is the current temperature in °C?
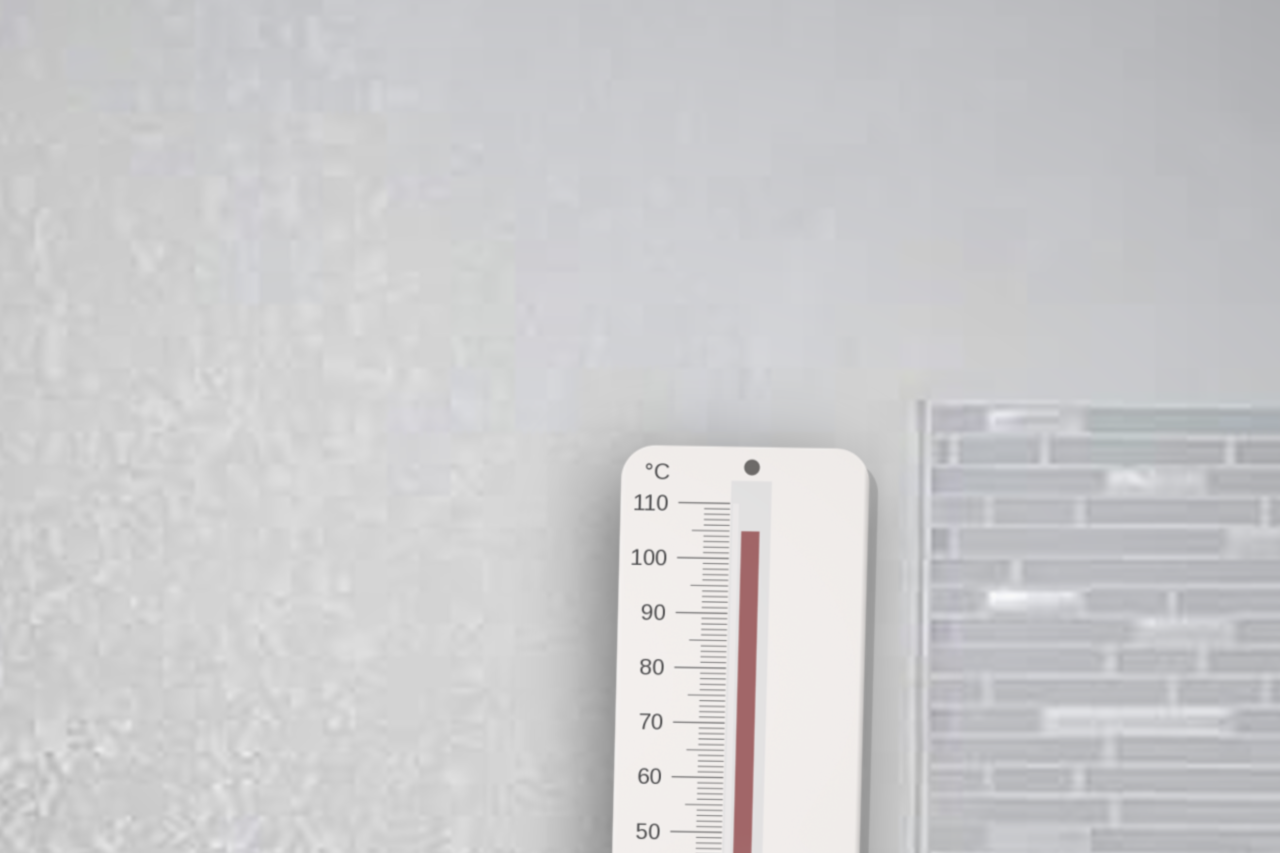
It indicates 105 °C
